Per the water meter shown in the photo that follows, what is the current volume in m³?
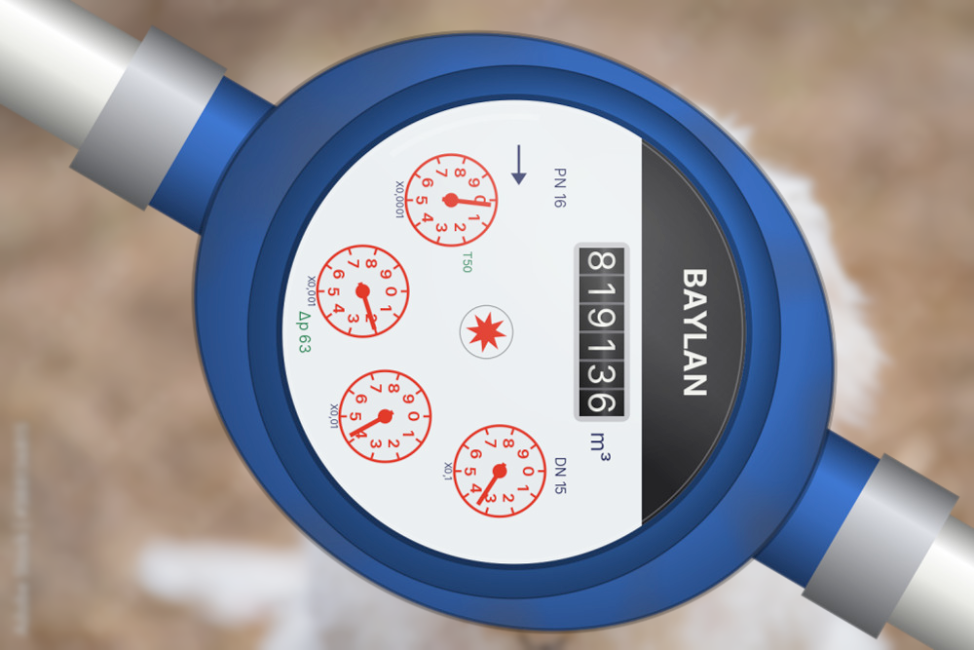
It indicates 819136.3420 m³
